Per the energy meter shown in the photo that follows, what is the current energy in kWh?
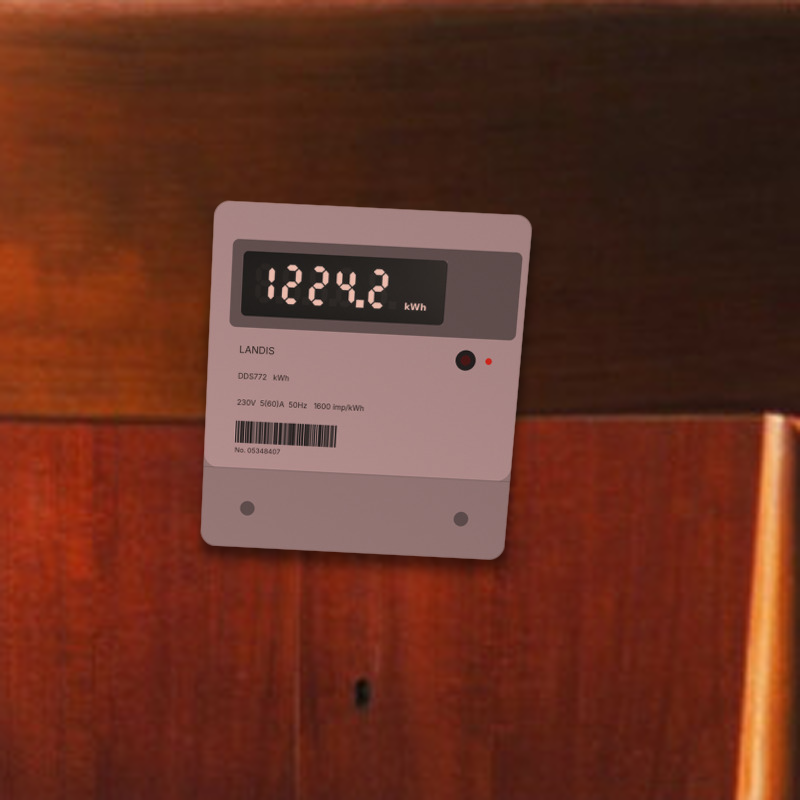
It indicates 1224.2 kWh
